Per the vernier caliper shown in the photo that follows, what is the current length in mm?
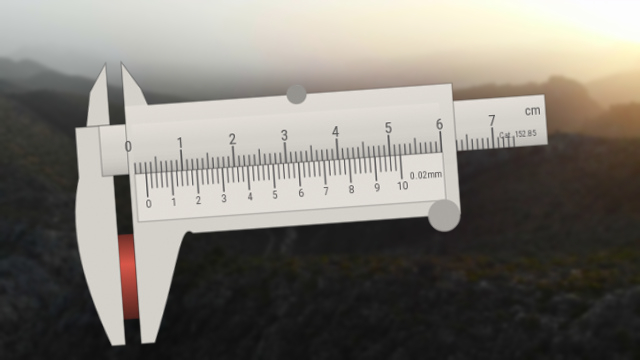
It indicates 3.0 mm
